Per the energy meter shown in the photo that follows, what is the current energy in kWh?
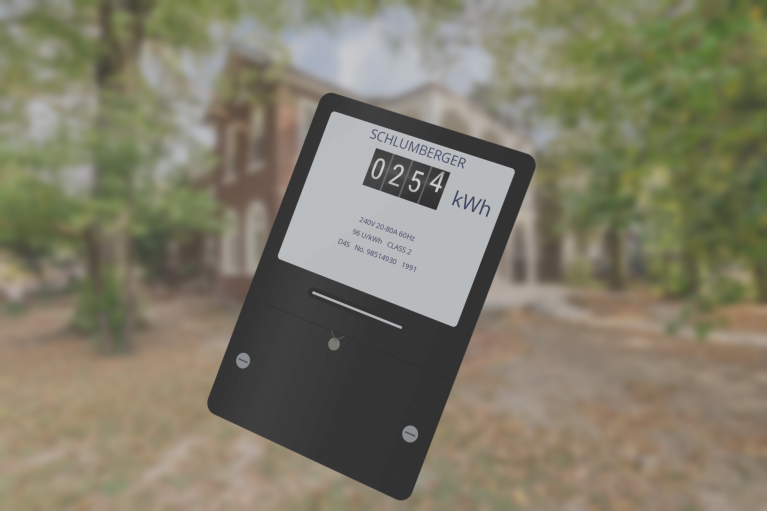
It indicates 254 kWh
